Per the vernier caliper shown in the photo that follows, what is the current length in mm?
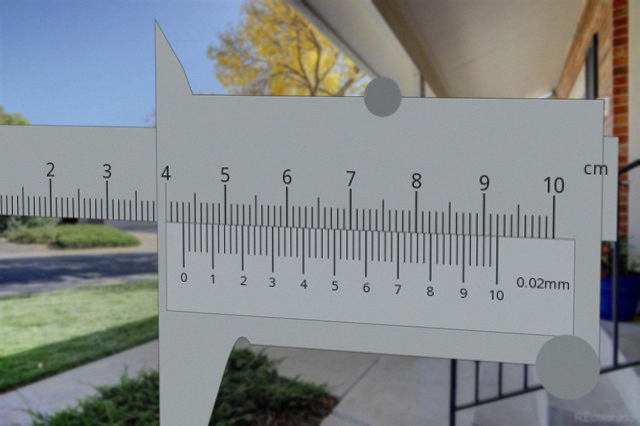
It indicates 43.0 mm
